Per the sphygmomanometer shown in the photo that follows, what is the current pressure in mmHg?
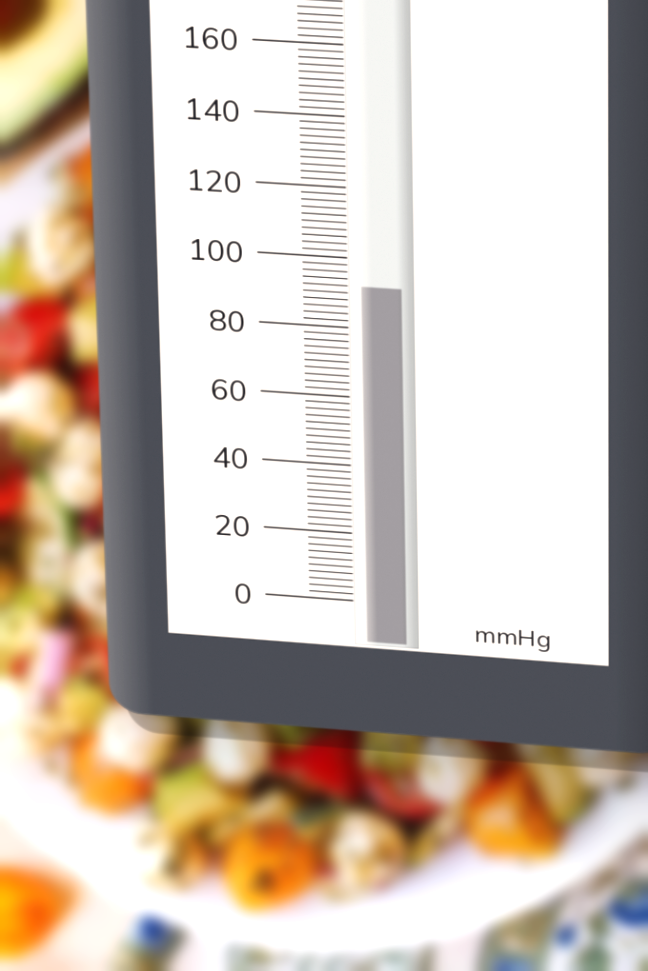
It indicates 92 mmHg
